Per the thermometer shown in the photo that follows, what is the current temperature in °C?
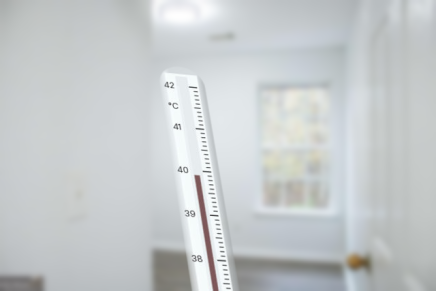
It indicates 39.9 °C
